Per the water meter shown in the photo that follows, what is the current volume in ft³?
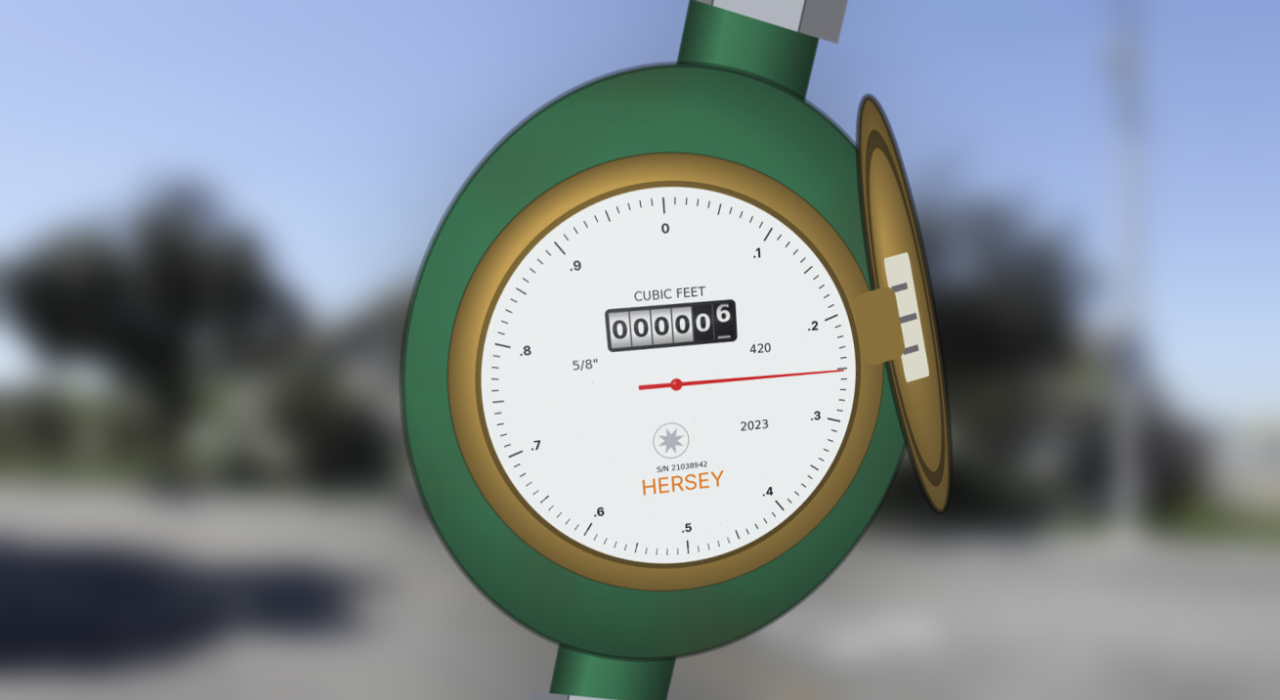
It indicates 6.25 ft³
